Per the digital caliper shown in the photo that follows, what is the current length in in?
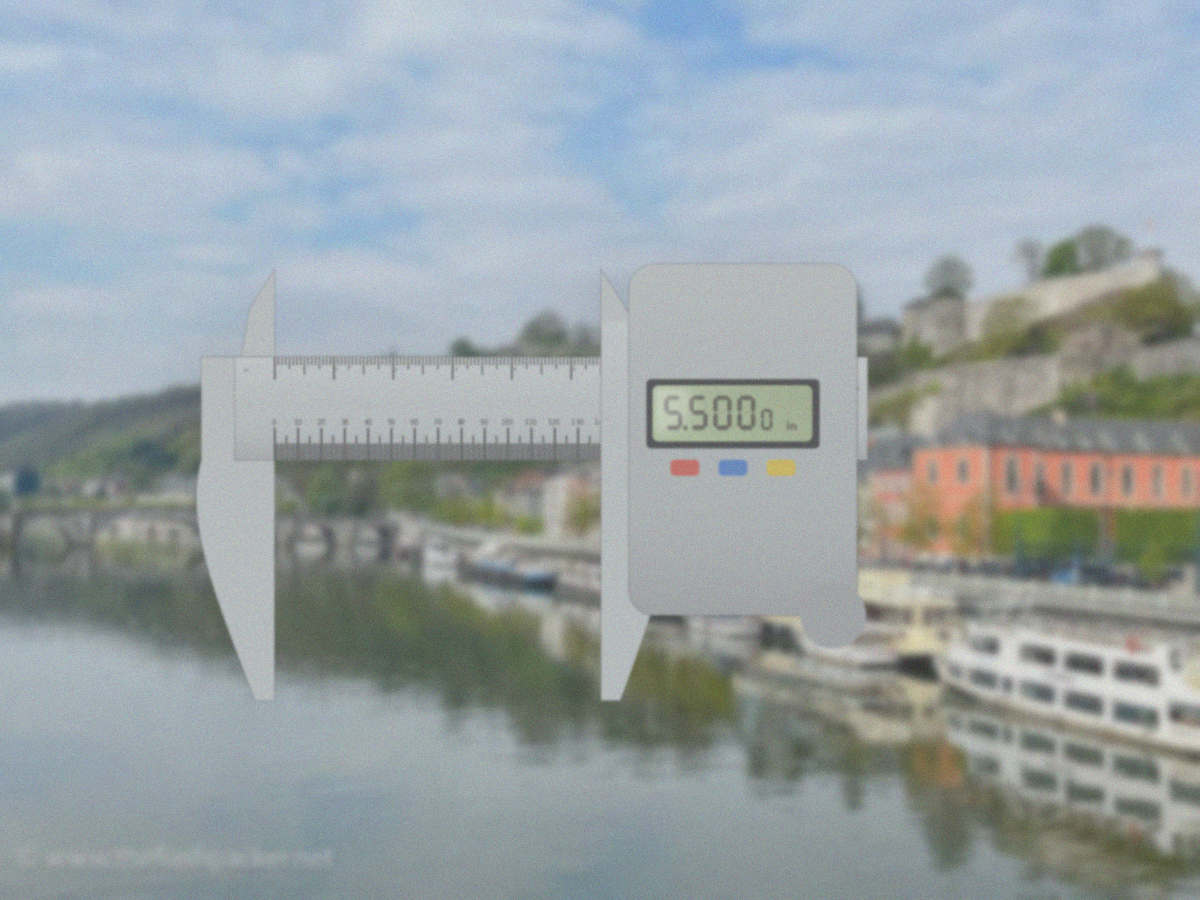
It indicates 5.5000 in
